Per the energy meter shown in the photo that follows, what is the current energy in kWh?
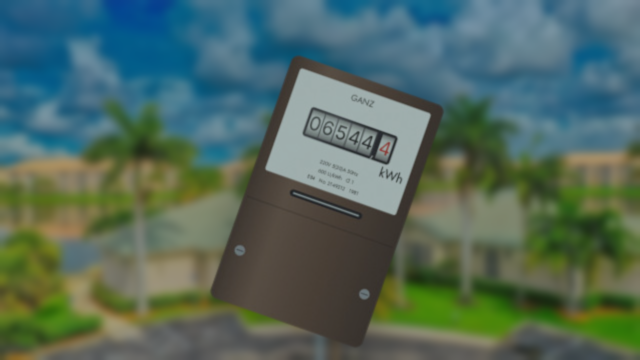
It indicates 6544.4 kWh
